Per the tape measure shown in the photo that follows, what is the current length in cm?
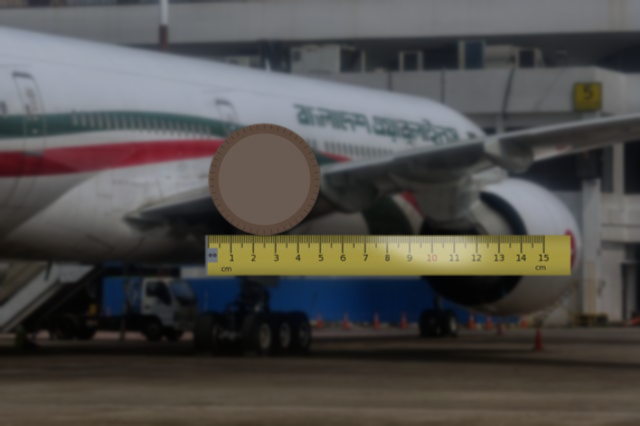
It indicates 5 cm
